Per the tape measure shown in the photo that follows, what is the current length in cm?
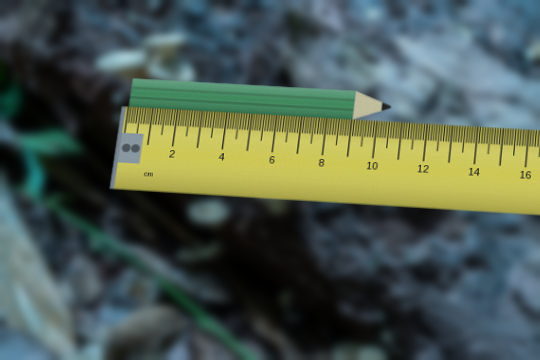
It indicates 10.5 cm
